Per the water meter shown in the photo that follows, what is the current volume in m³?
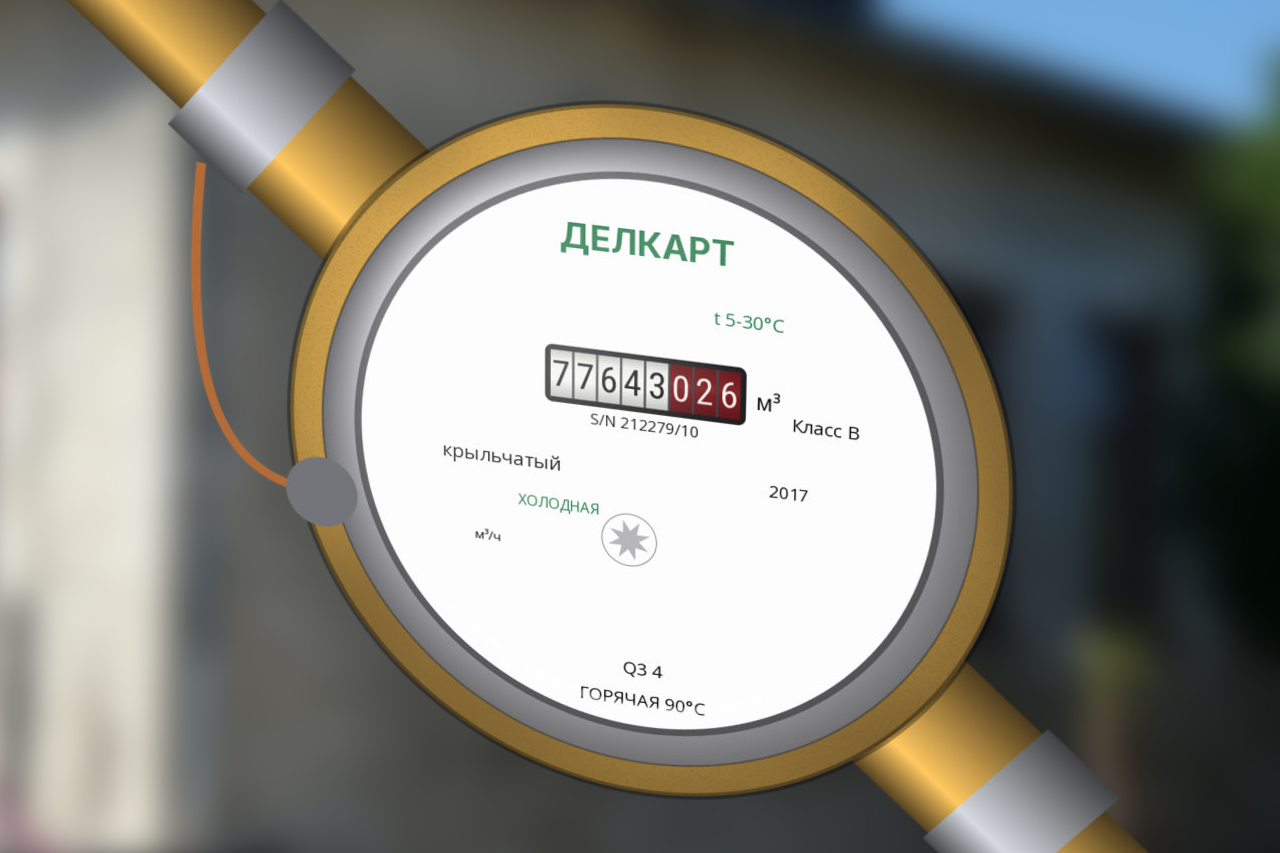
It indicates 77643.026 m³
